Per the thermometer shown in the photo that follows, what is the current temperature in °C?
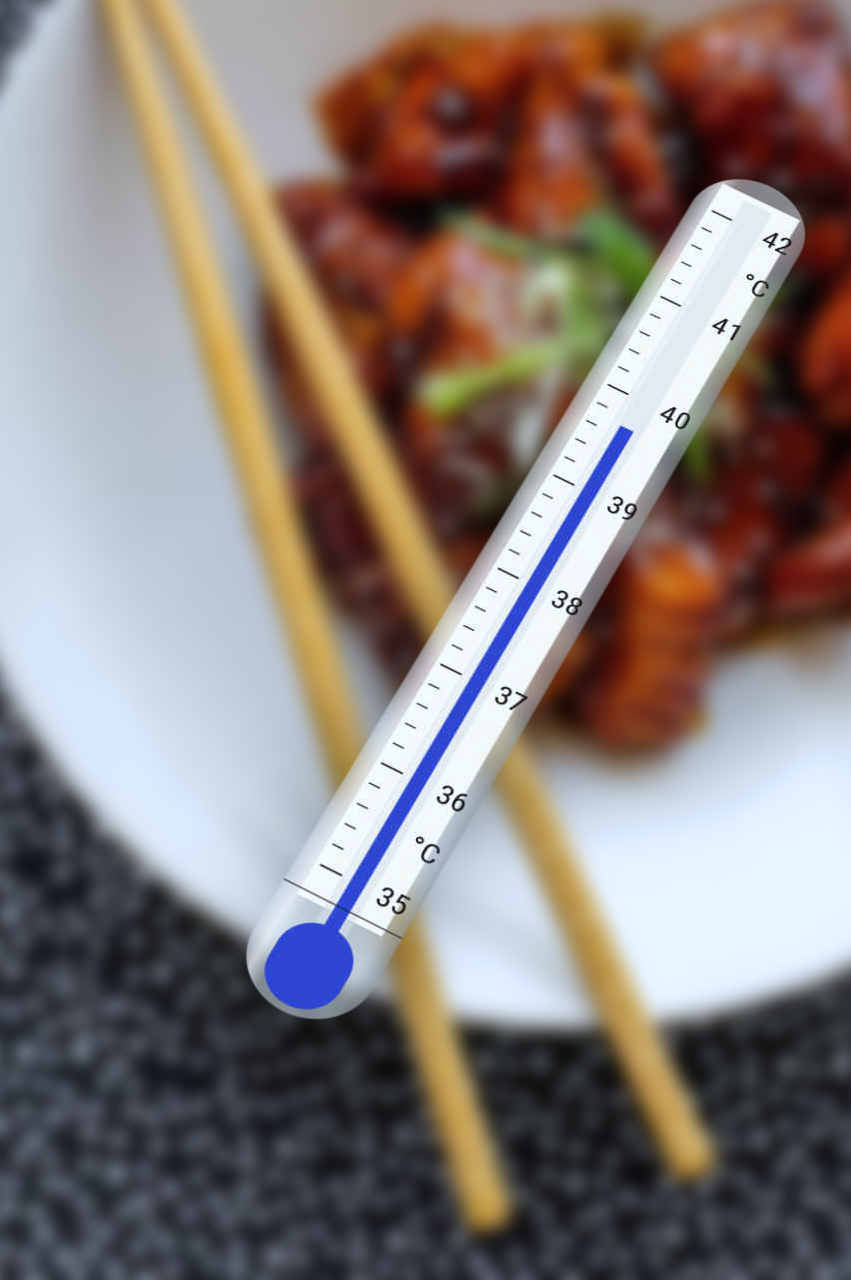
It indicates 39.7 °C
